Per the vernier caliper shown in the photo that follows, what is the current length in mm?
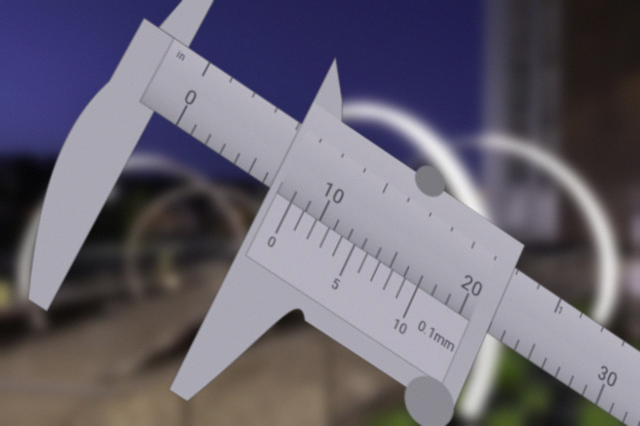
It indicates 8.0 mm
